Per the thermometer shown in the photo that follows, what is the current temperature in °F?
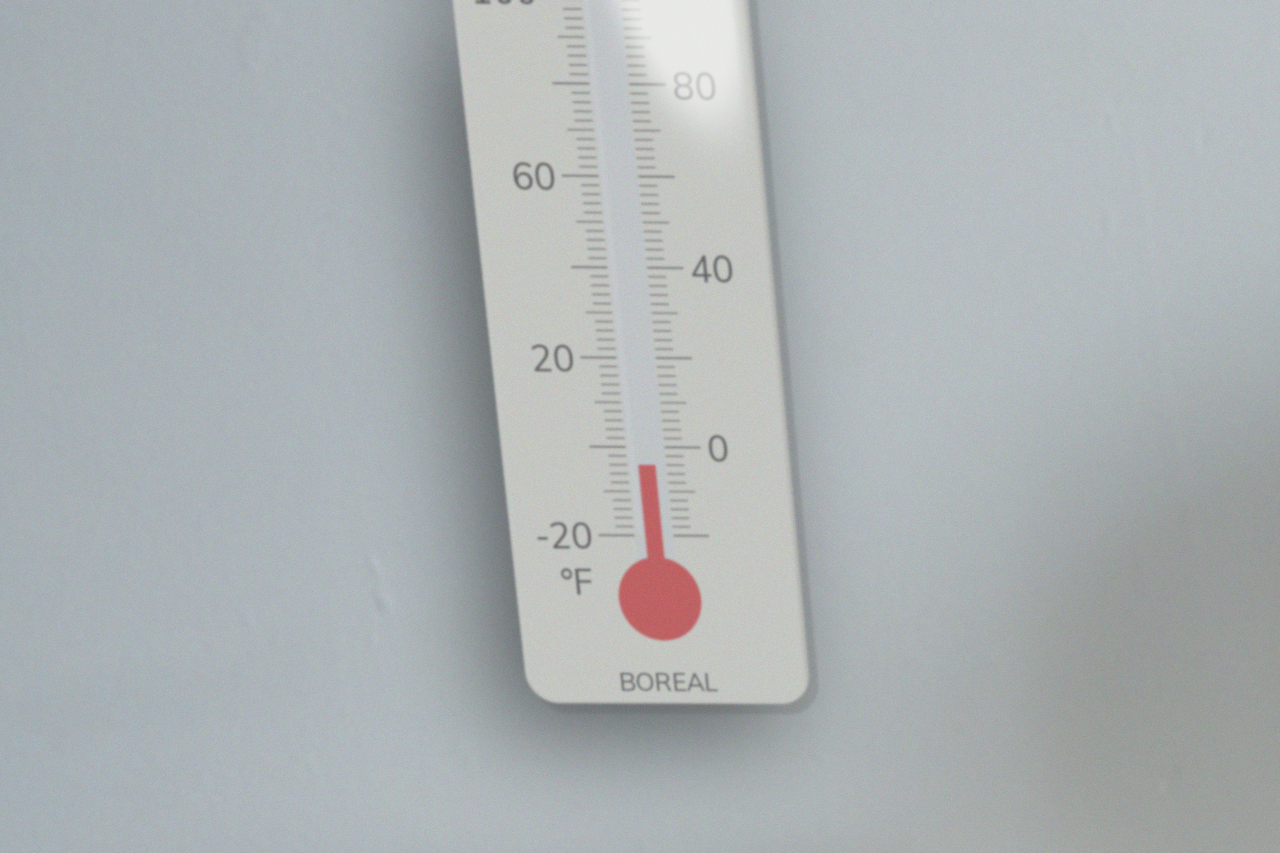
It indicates -4 °F
